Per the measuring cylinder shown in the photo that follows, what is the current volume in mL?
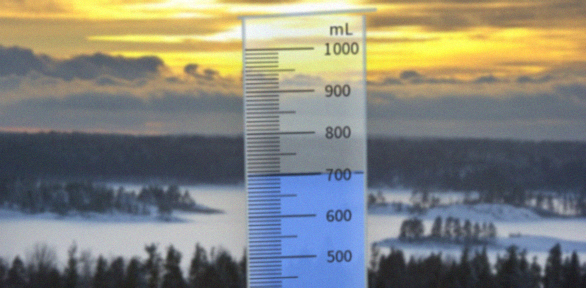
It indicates 700 mL
